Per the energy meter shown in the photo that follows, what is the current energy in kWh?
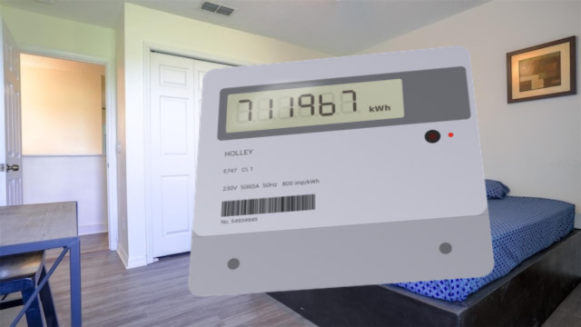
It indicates 711967 kWh
